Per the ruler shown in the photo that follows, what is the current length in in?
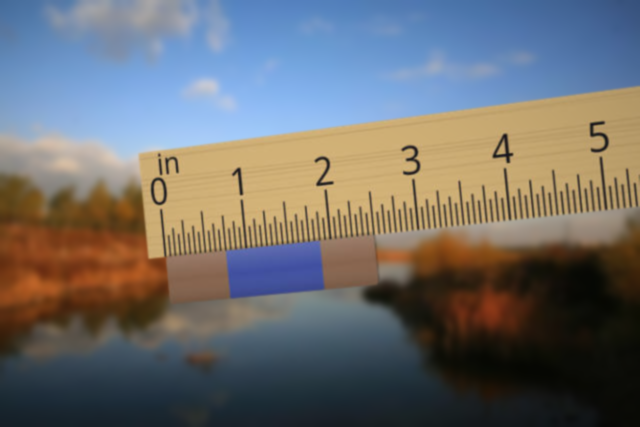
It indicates 2.5 in
